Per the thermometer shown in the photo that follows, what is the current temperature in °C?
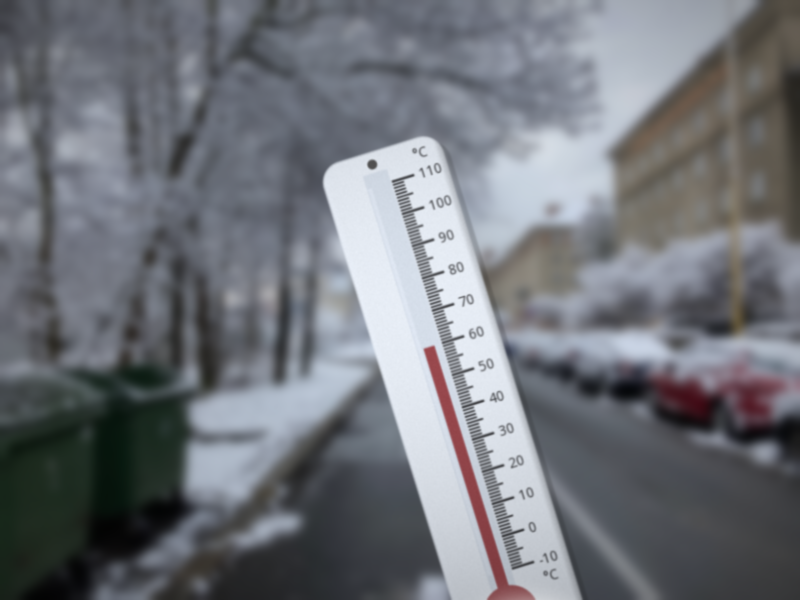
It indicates 60 °C
